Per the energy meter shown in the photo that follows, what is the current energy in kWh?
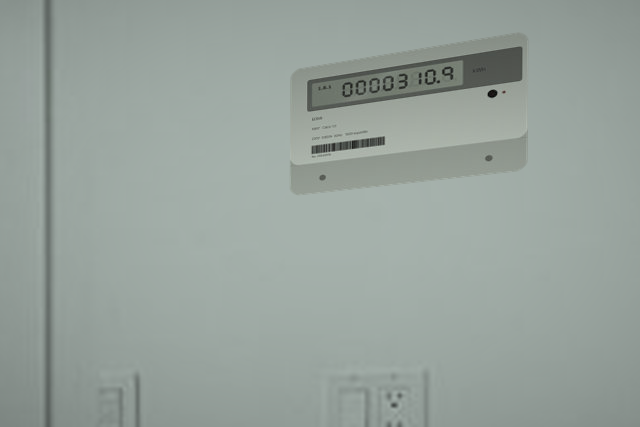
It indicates 310.9 kWh
